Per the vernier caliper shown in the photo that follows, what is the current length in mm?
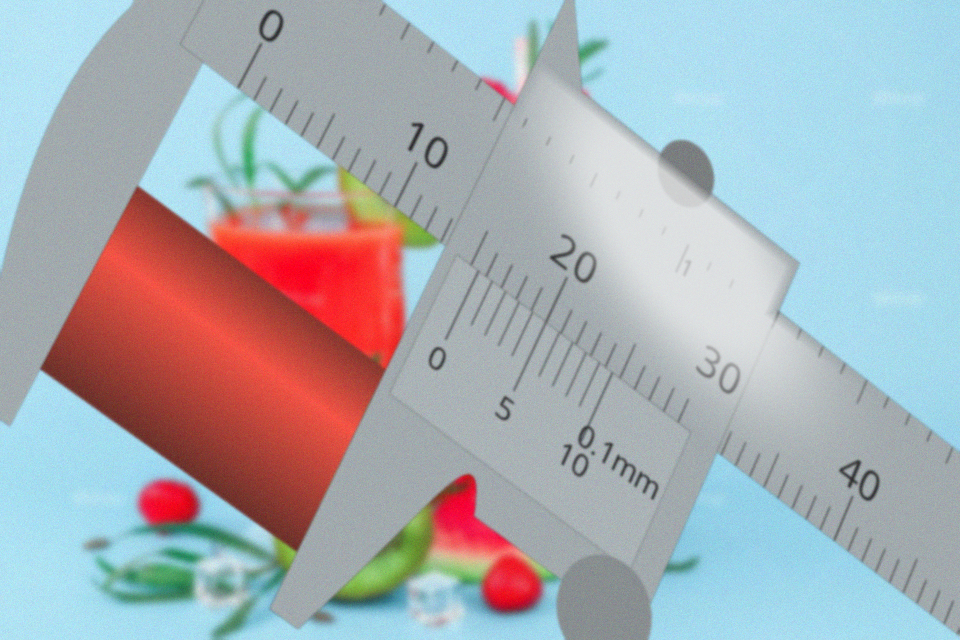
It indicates 15.5 mm
